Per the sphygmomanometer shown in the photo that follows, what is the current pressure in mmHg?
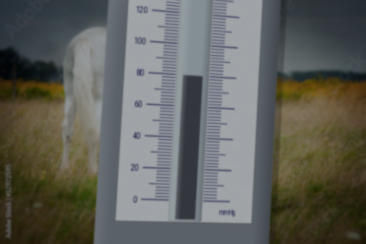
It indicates 80 mmHg
